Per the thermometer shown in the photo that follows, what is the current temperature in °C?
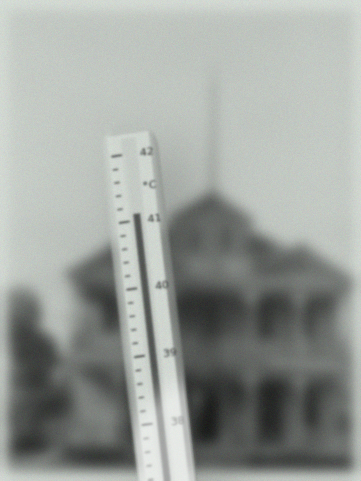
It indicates 41.1 °C
